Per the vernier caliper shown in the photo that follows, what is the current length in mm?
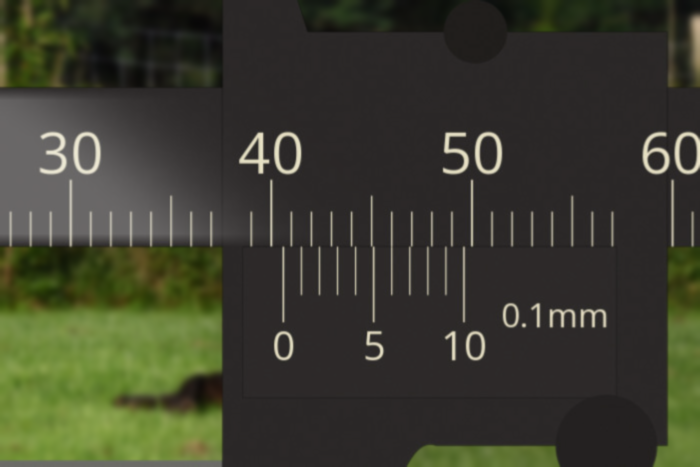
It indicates 40.6 mm
